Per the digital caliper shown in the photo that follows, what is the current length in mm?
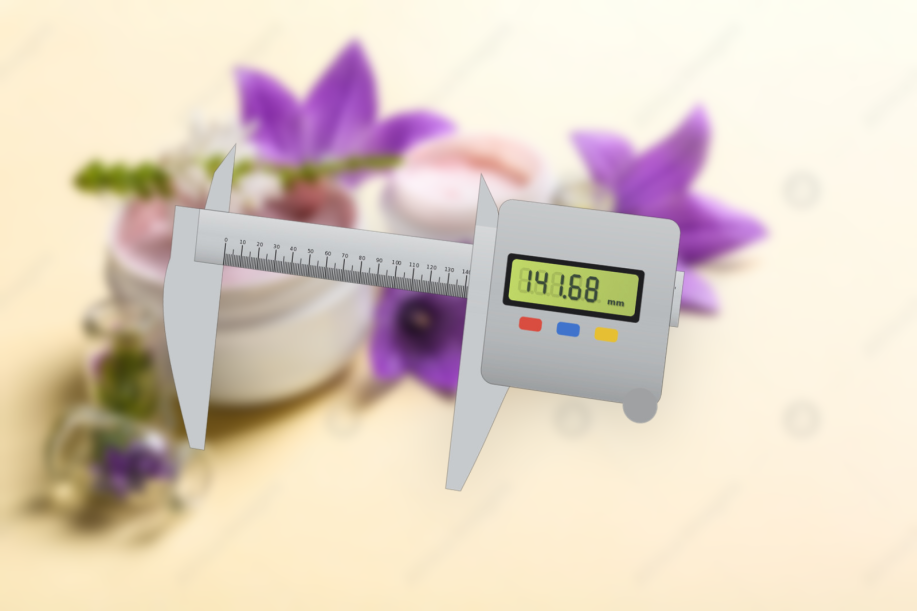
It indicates 141.68 mm
